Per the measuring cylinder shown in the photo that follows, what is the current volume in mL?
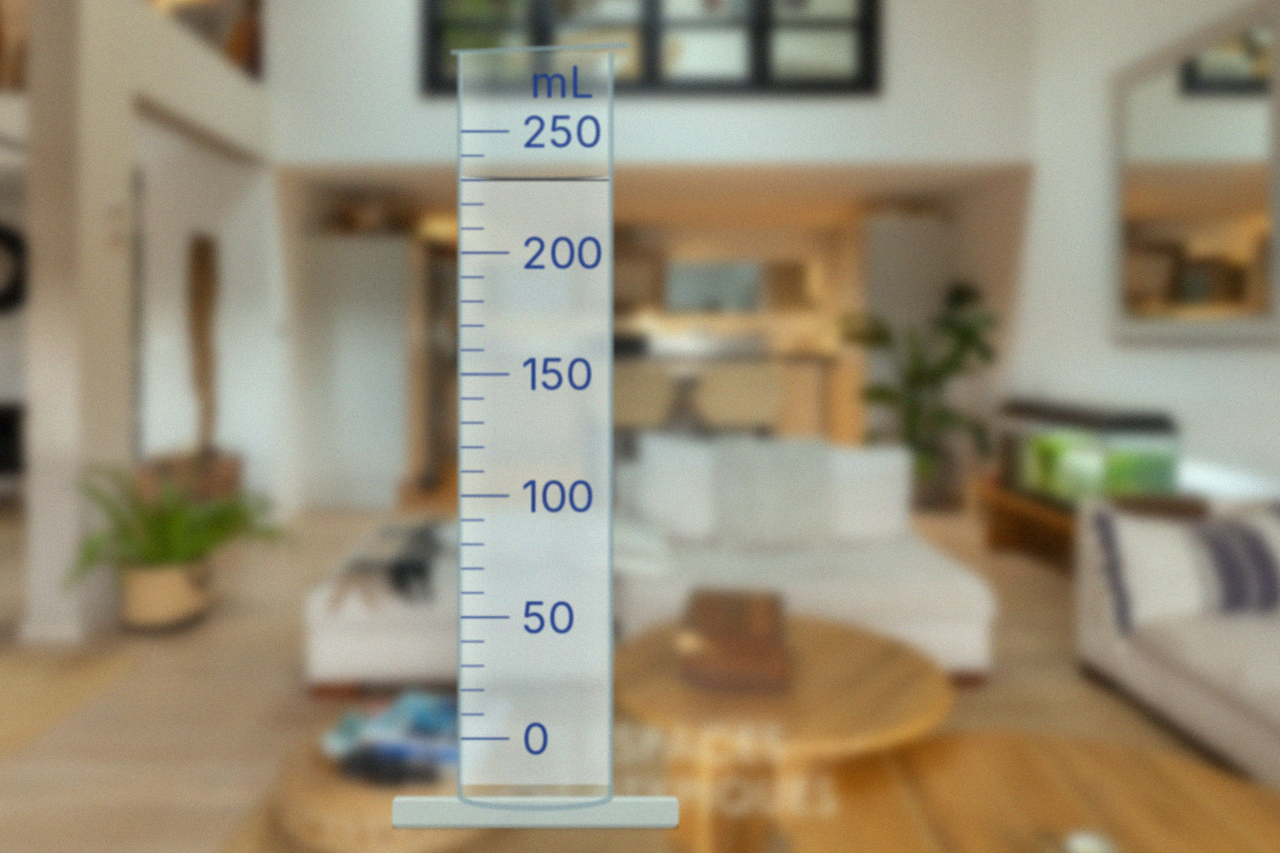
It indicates 230 mL
